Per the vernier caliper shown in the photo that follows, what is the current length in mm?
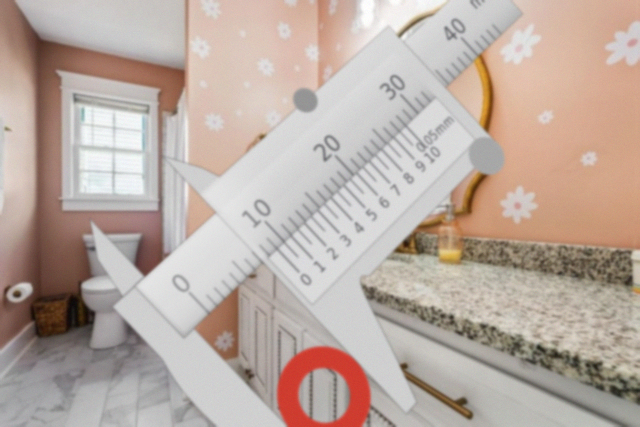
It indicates 9.0 mm
